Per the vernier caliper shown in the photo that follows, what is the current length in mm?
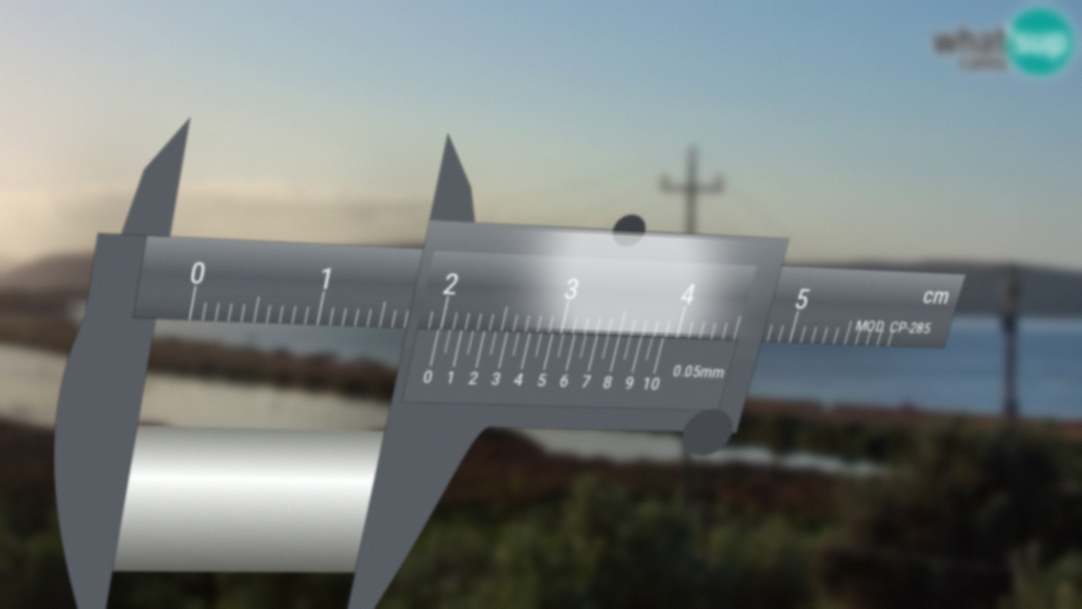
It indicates 19.8 mm
